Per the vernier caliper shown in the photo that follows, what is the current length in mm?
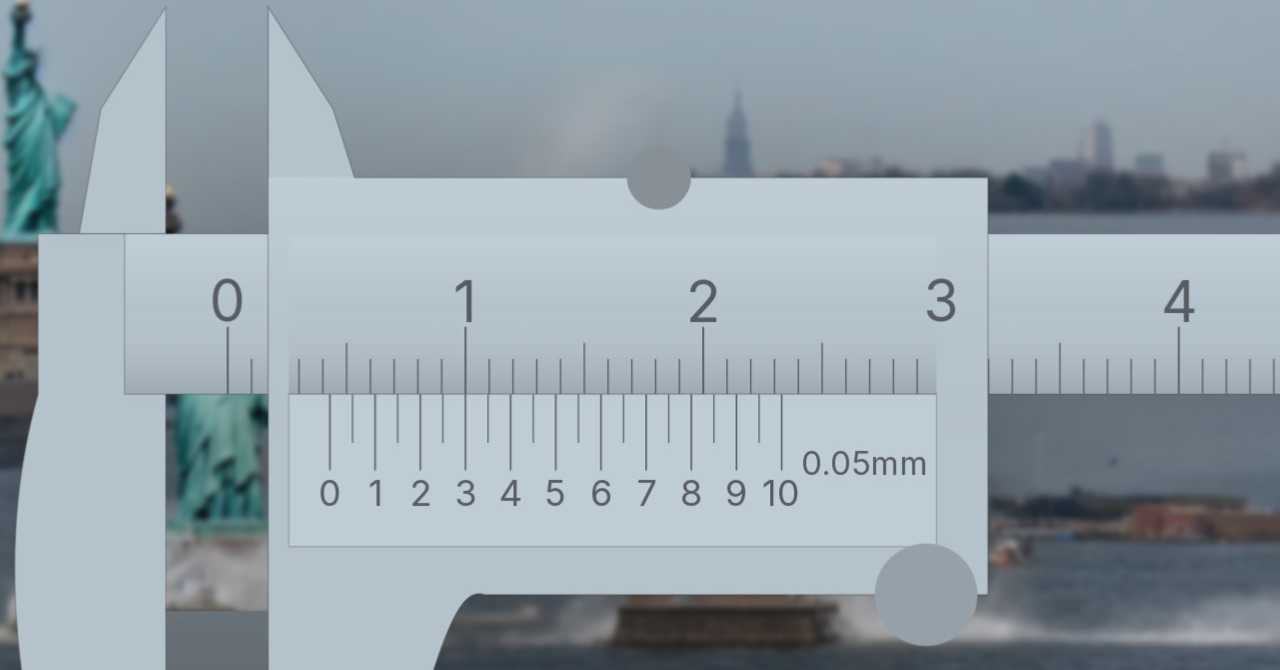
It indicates 4.3 mm
